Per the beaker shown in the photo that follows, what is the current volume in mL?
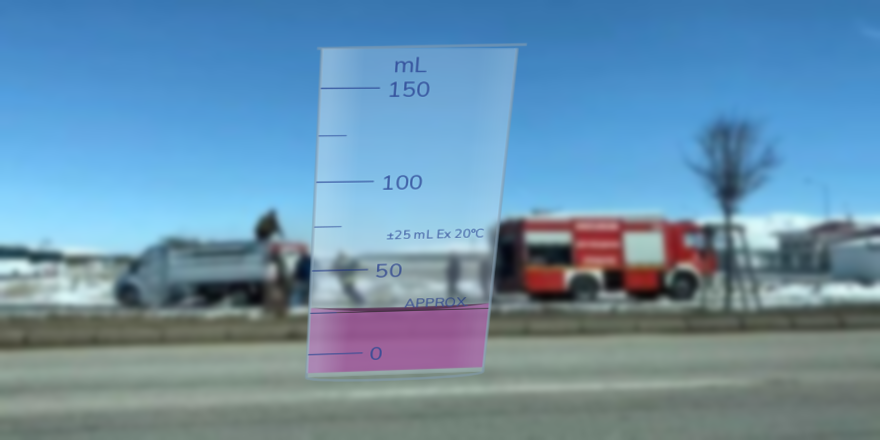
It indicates 25 mL
